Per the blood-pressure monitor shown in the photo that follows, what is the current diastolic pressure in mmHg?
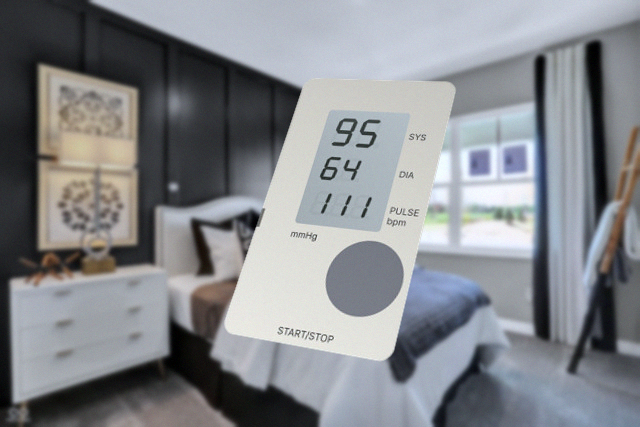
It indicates 64 mmHg
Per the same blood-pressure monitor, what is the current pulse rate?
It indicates 111 bpm
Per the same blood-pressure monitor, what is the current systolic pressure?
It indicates 95 mmHg
